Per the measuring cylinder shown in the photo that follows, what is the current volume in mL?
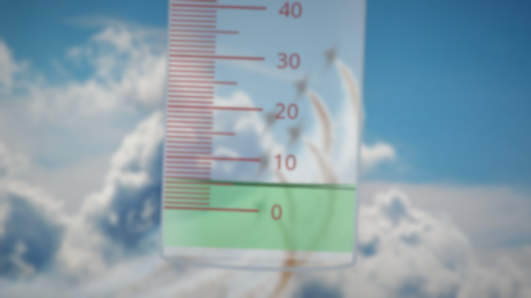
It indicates 5 mL
